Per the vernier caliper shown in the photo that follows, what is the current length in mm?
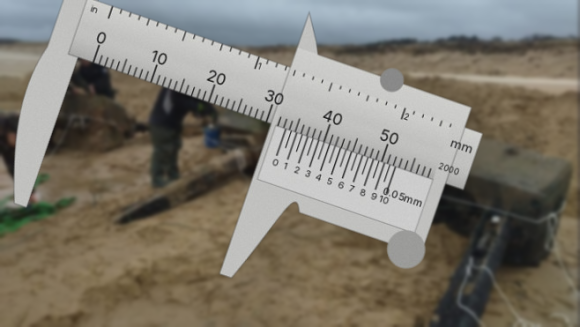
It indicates 33.4 mm
